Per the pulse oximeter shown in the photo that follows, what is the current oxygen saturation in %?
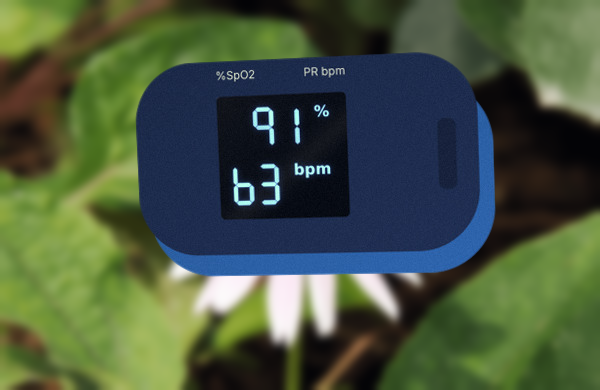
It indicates 91 %
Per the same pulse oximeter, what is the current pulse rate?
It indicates 63 bpm
